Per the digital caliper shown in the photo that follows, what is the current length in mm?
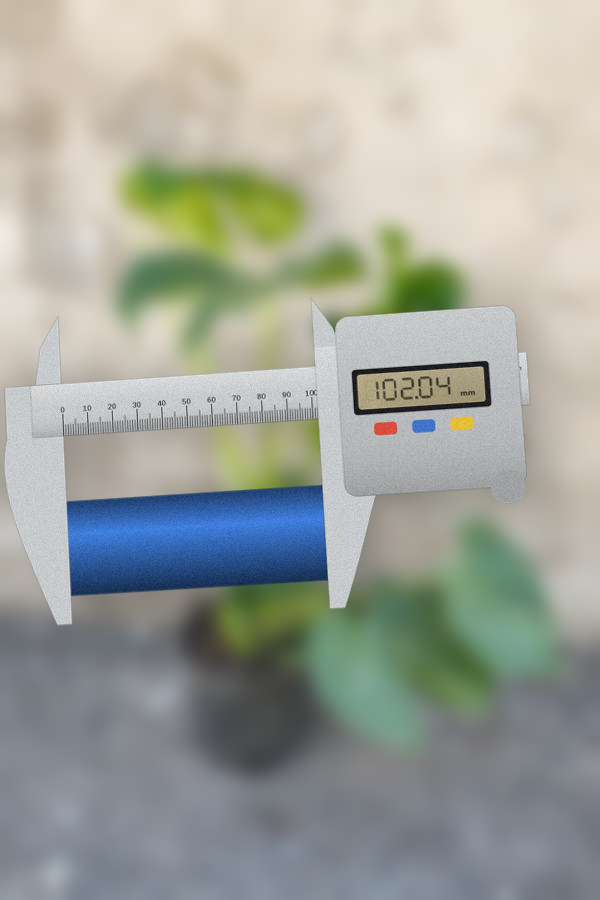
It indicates 102.04 mm
